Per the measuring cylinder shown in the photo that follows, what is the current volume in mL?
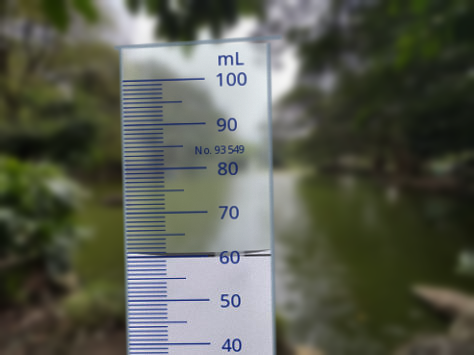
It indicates 60 mL
